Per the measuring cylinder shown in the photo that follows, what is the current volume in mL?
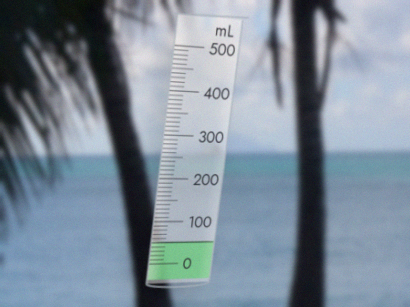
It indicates 50 mL
